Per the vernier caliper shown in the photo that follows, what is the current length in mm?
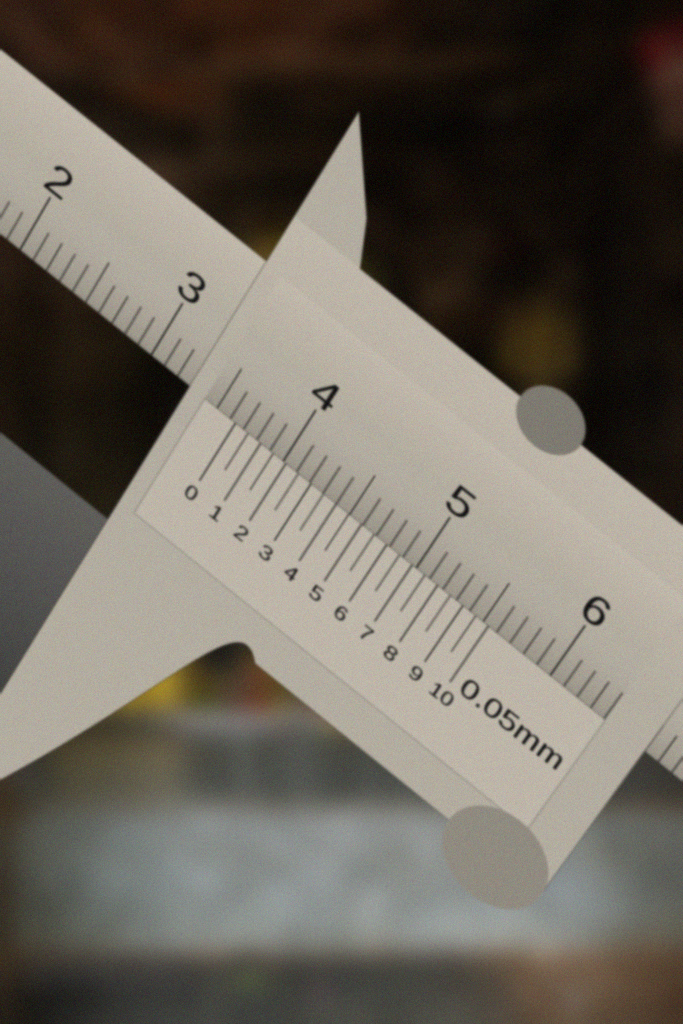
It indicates 36.4 mm
